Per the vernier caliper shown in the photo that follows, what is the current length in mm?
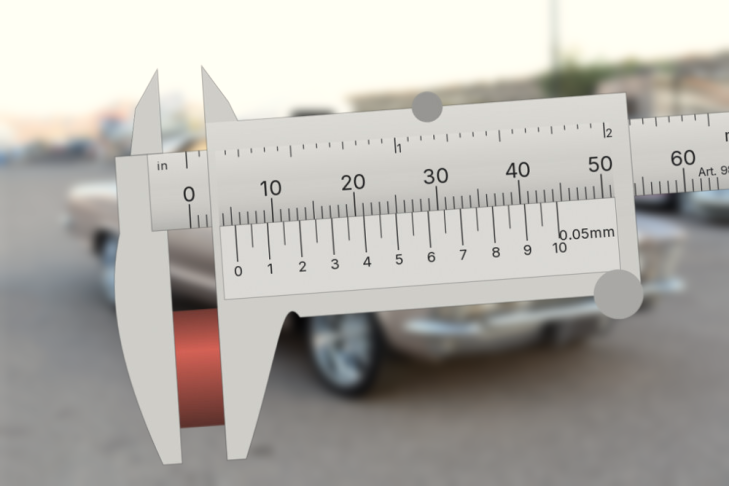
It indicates 5.4 mm
